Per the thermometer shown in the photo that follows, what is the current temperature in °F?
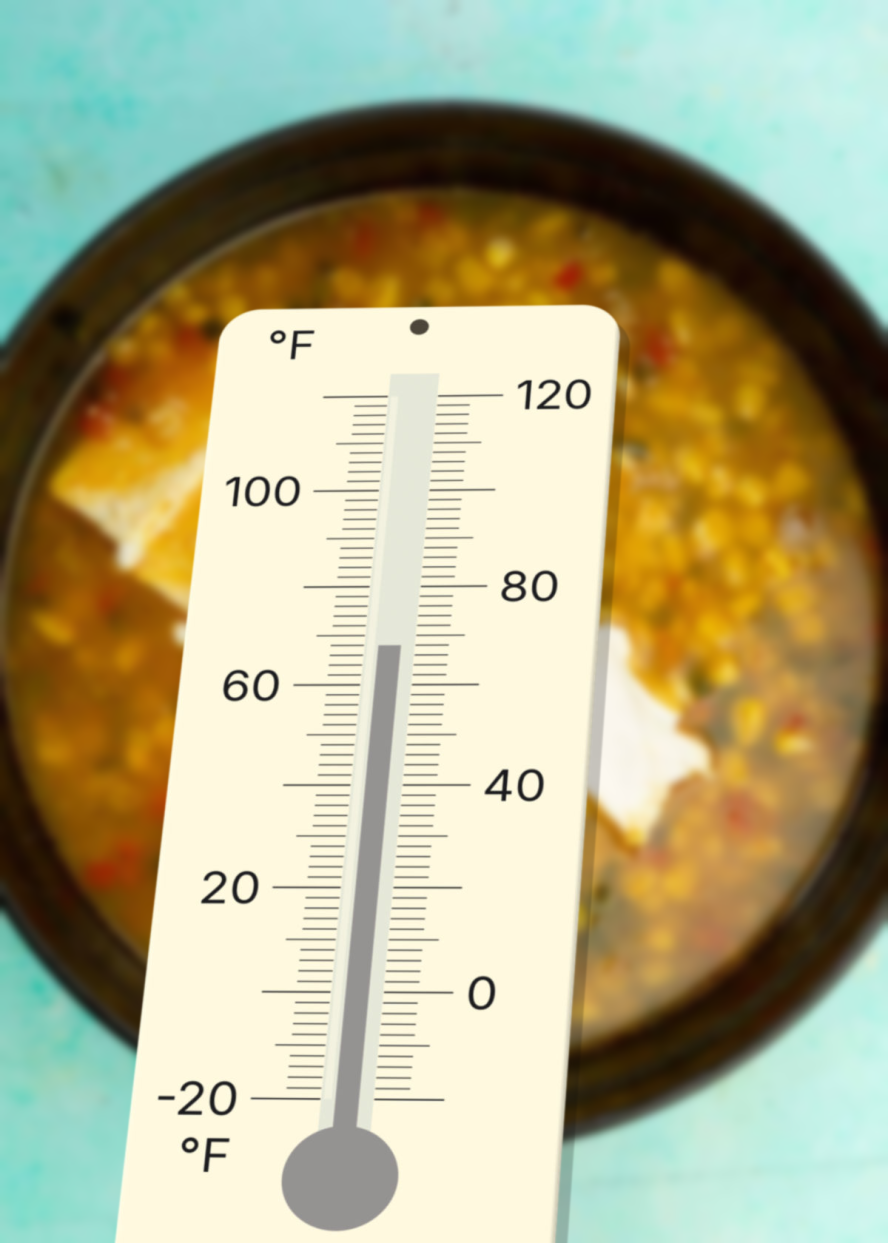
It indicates 68 °F
